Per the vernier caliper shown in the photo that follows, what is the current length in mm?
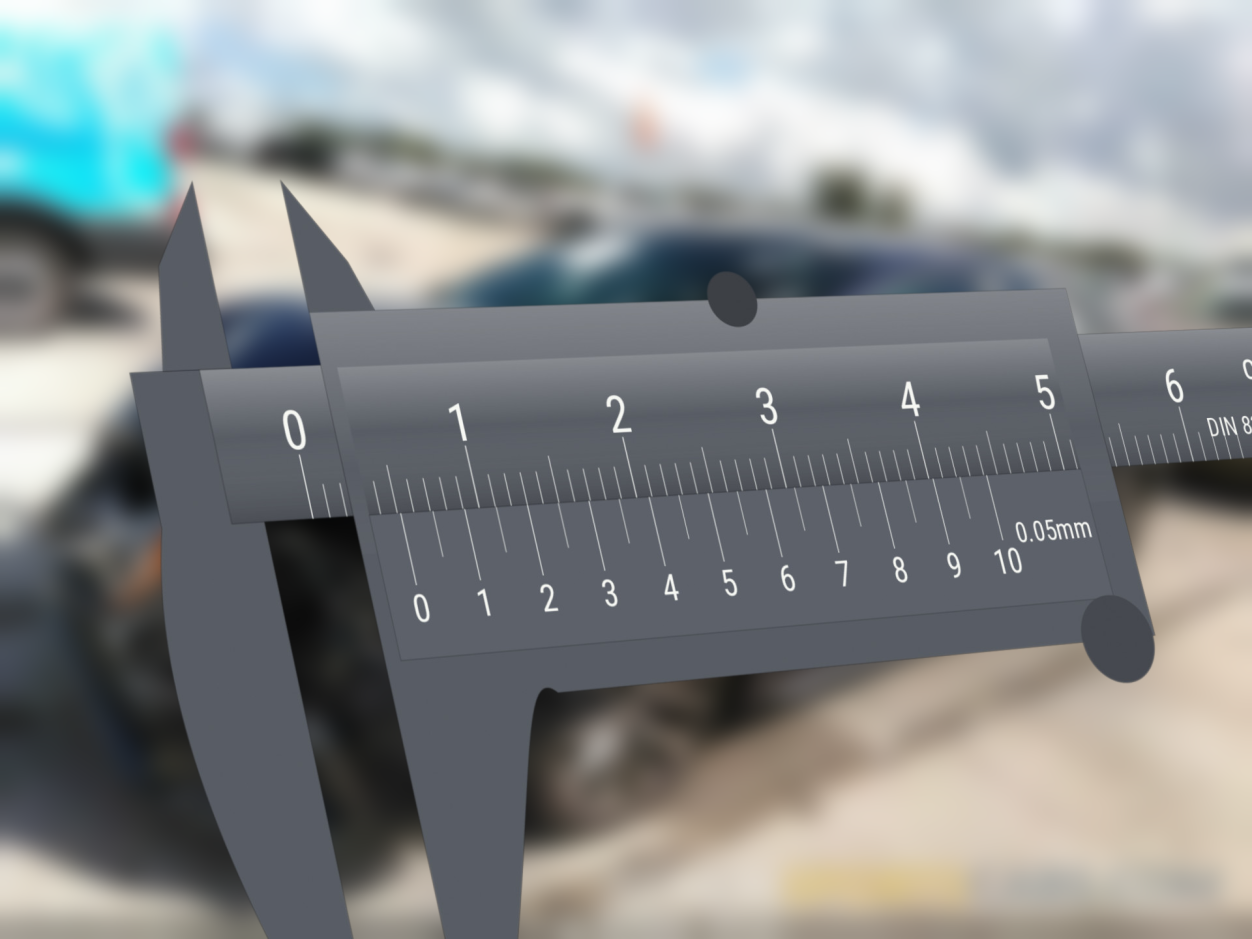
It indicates 5.2 mm
